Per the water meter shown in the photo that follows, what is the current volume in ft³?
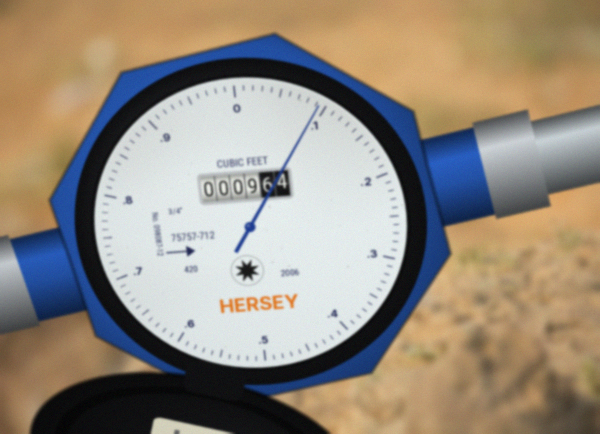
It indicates 964.09 ft³
